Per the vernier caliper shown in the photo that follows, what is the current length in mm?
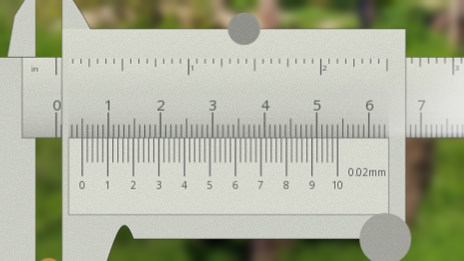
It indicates 5.0 mm
